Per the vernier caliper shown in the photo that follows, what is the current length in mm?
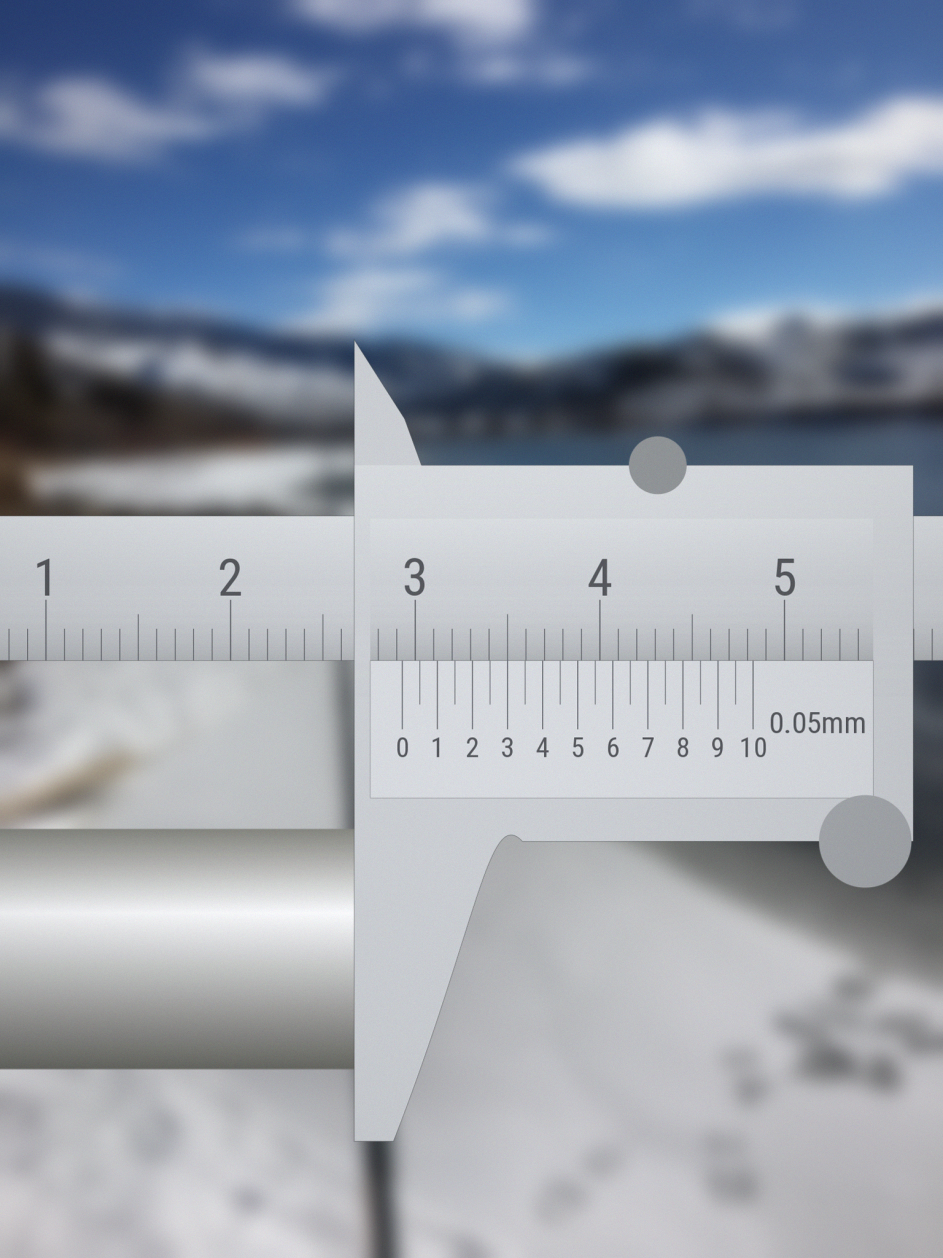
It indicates 29.3 mm
